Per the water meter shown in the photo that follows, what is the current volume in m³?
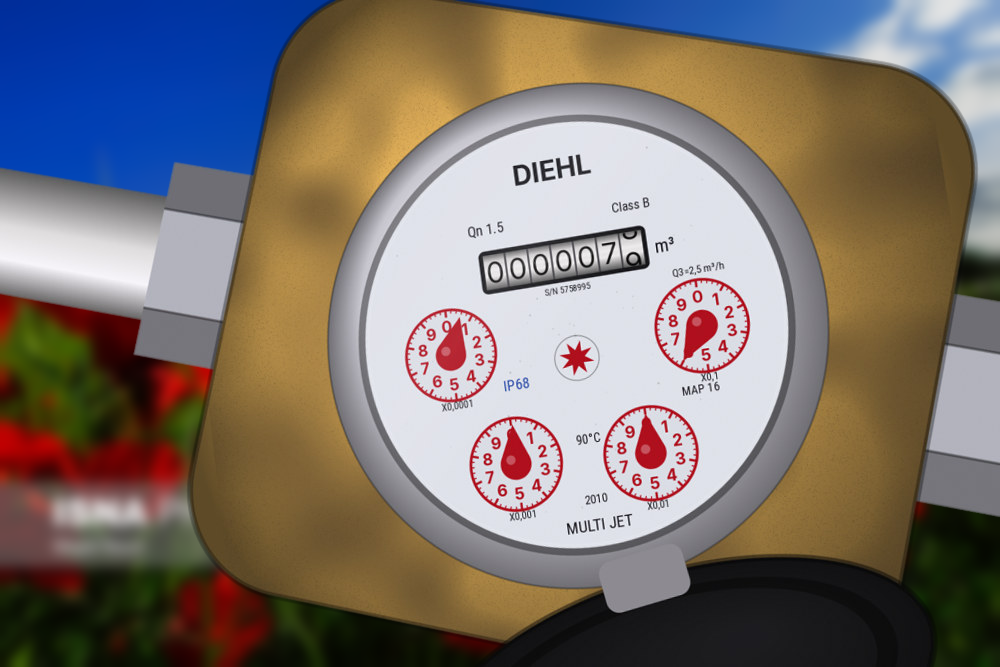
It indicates 78.6000 m³
